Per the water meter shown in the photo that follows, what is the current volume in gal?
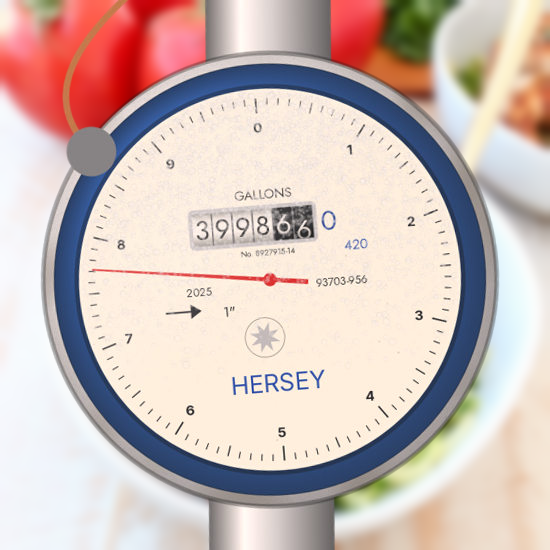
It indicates 3998657.7 gal
